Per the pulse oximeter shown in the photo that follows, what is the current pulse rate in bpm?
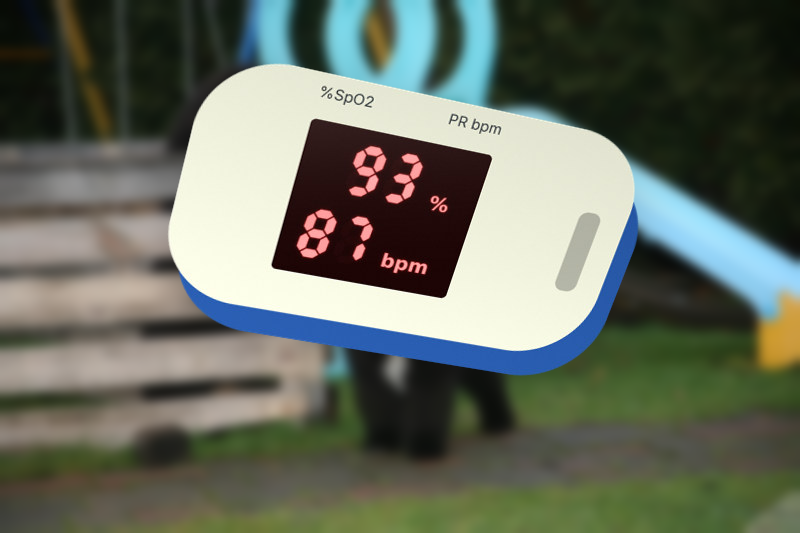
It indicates 87 bpm
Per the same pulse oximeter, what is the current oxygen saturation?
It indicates 93 %
